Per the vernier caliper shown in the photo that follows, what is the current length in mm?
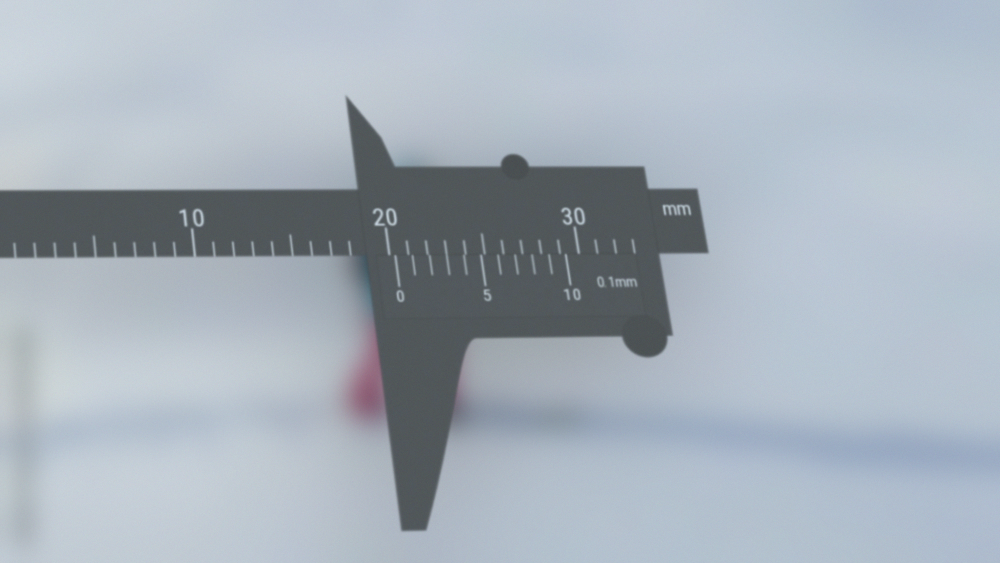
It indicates 20.3 mm
